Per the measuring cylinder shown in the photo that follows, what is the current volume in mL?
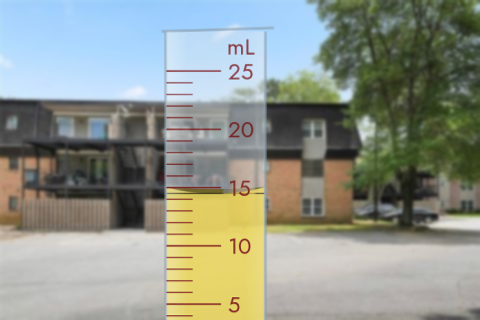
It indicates 14.5 mL
